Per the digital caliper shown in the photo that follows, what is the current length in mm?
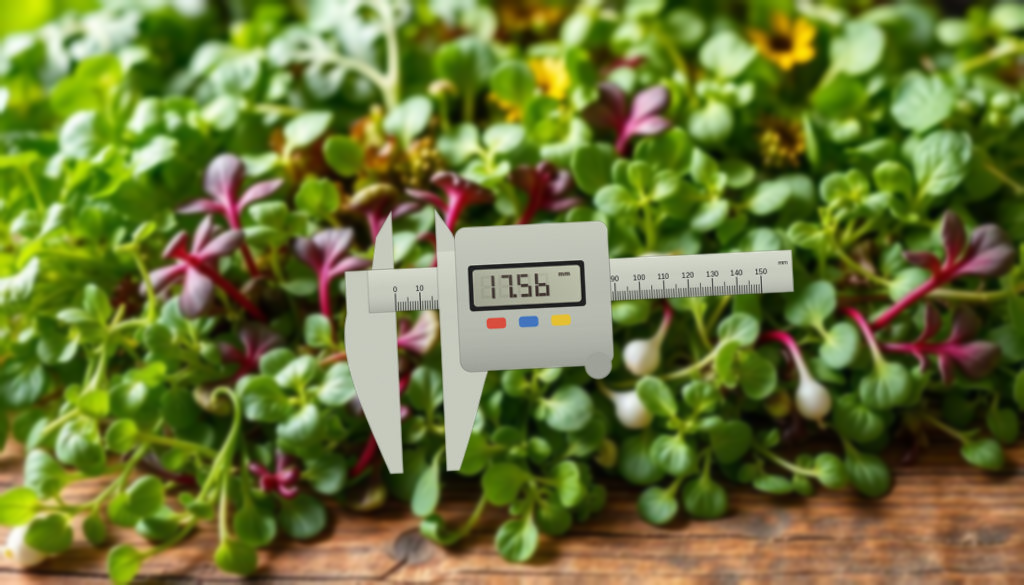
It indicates 17.56 mm
